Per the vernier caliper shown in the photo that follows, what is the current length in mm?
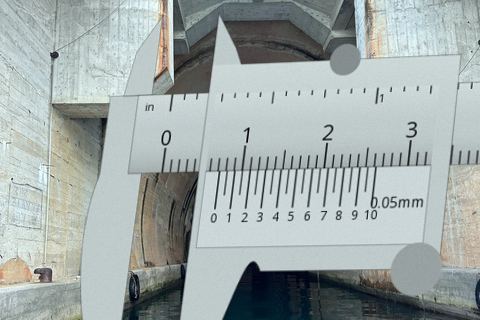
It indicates 7.2 mm
